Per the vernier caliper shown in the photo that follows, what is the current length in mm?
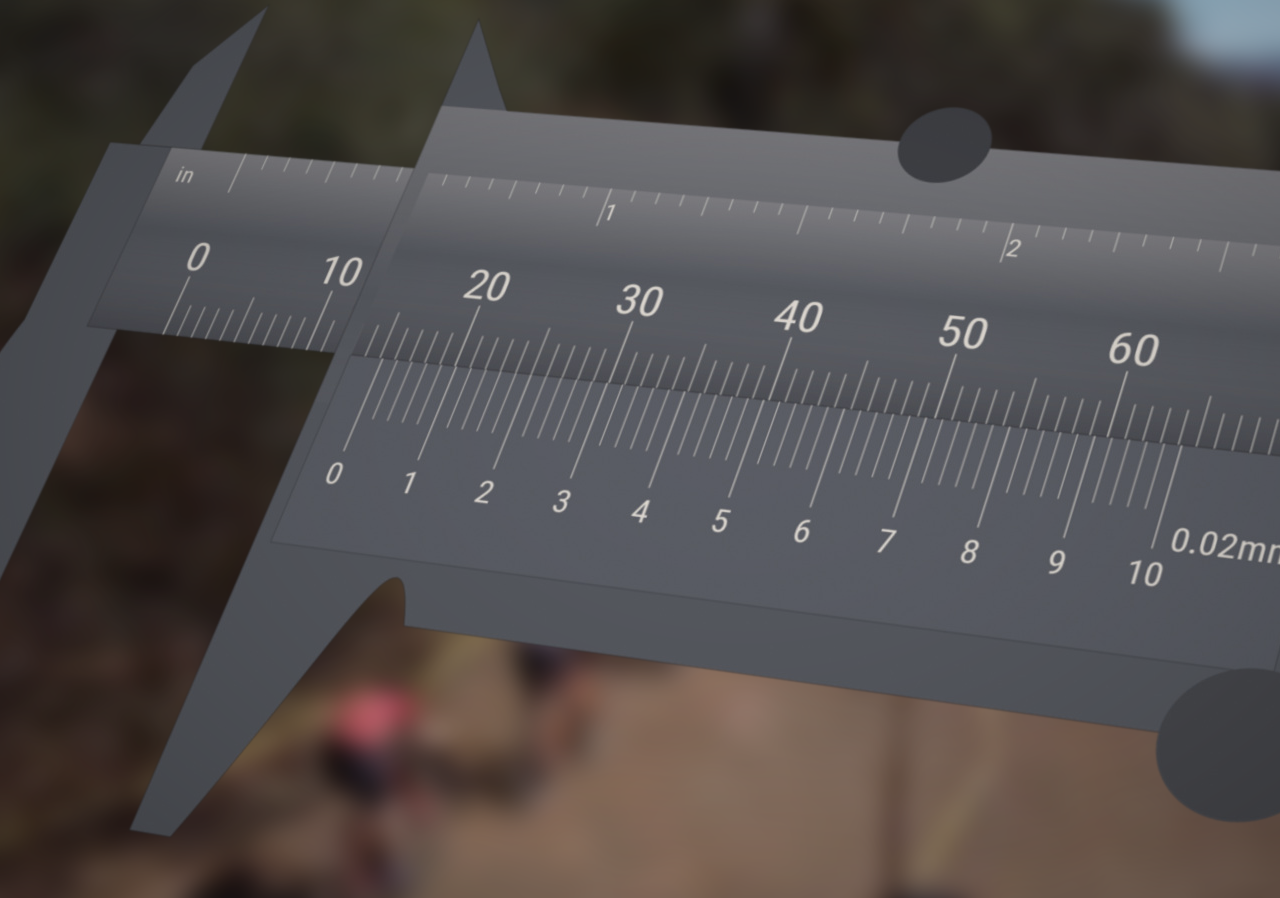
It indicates 15.2 mm
